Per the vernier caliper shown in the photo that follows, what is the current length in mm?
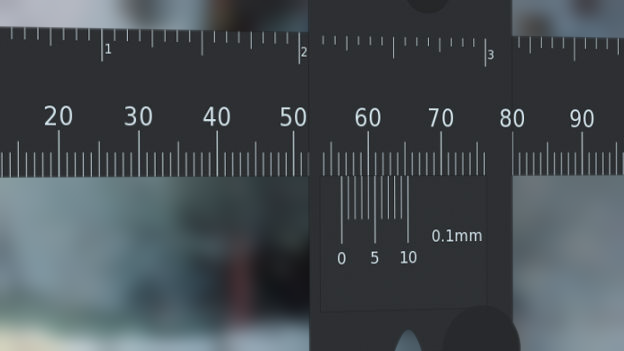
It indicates 56.4 mm
